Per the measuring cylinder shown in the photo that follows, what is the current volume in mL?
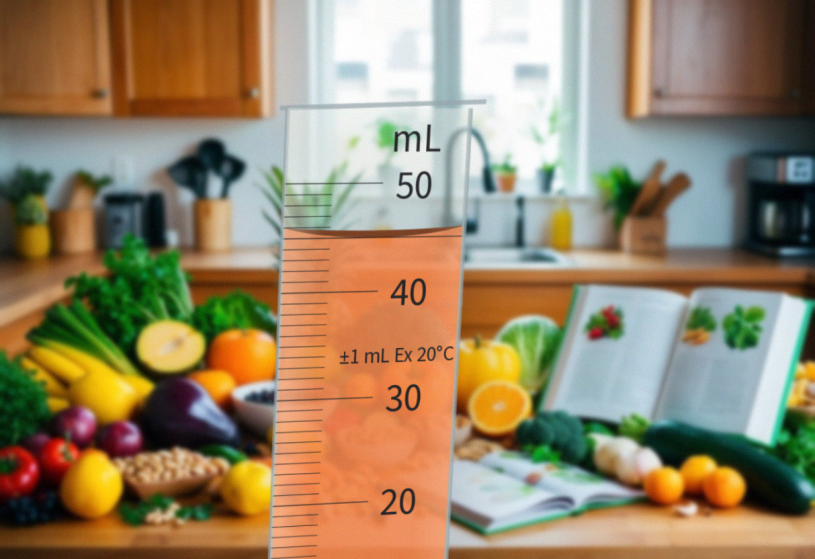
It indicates 45 mL
